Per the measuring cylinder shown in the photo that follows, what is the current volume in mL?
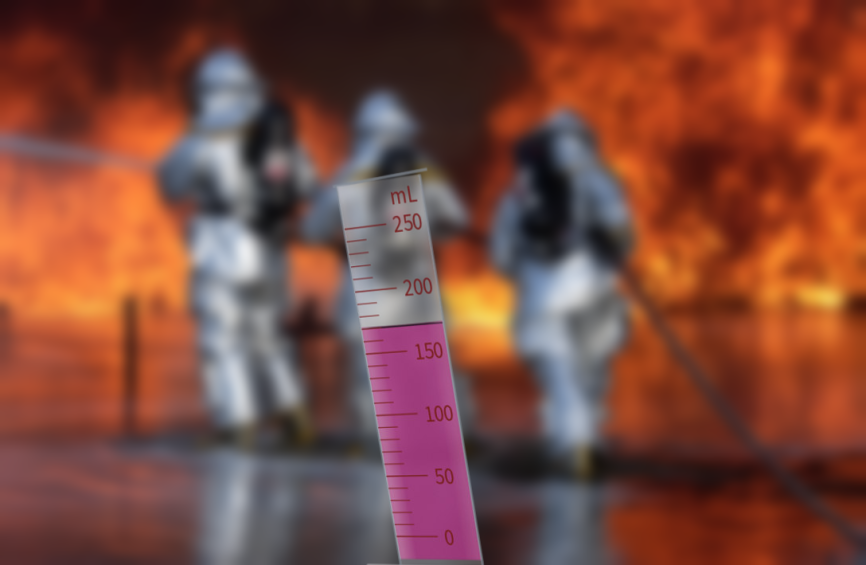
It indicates 170 mL
